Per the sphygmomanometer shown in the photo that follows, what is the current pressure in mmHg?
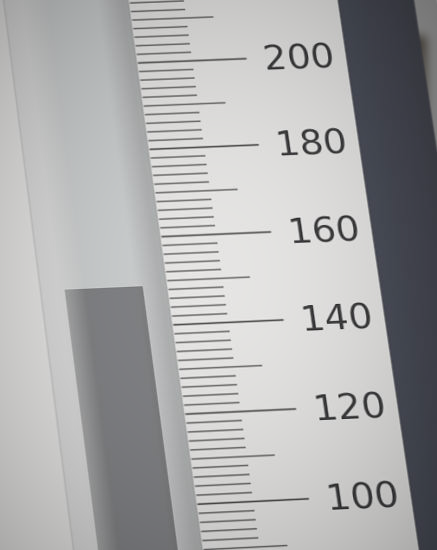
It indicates 149 mmHg
